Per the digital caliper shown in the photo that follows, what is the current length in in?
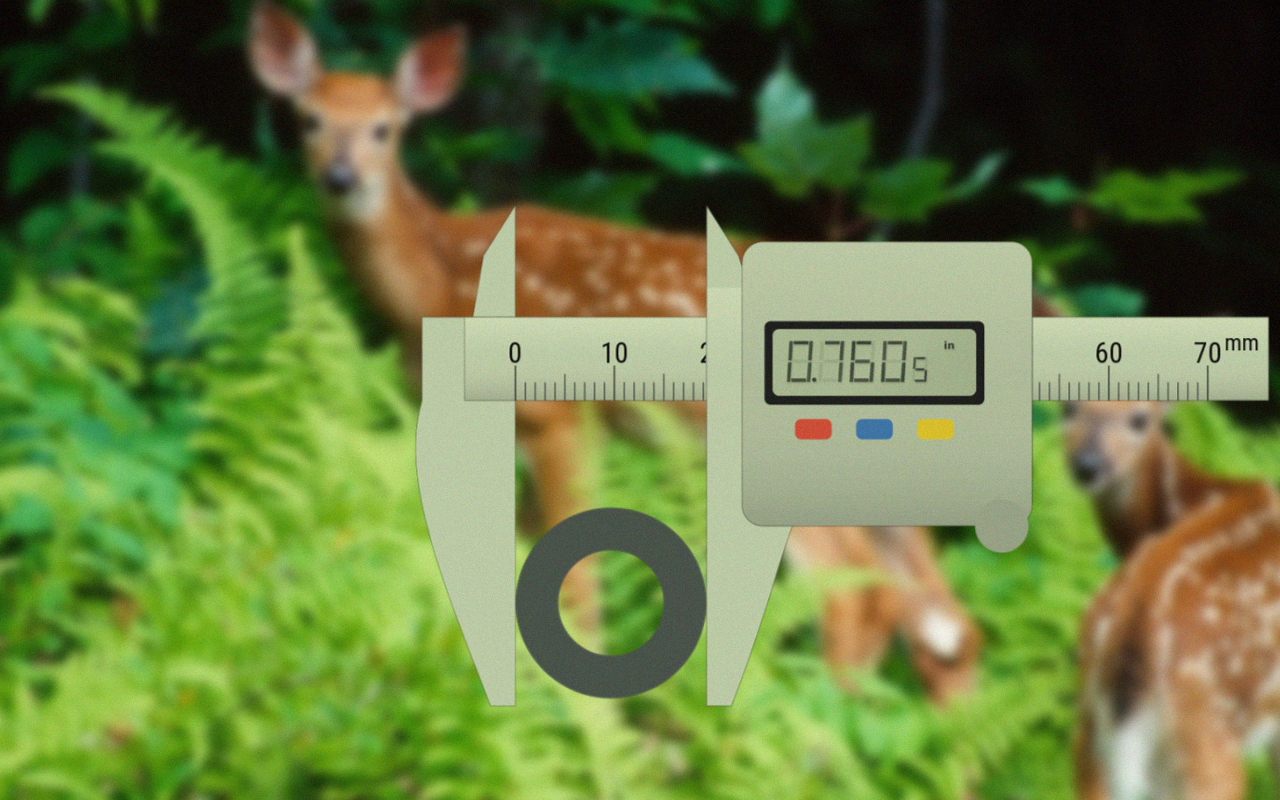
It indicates 0.7605 in
